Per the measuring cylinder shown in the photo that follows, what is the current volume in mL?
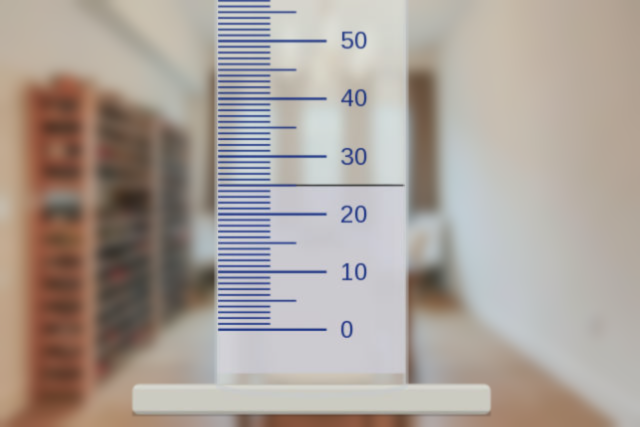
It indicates 25 mL
